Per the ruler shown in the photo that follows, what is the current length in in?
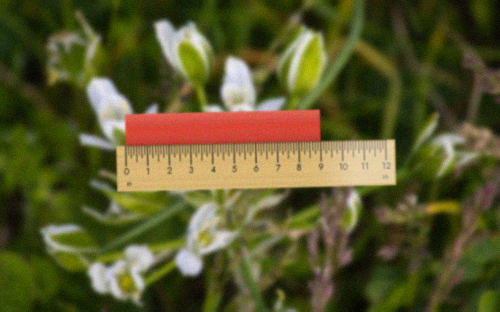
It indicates 9 in
